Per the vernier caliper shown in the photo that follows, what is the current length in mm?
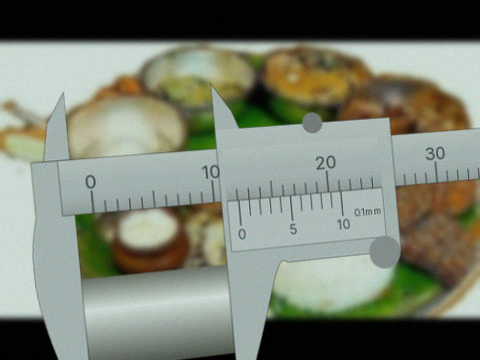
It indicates 12.1 mm
